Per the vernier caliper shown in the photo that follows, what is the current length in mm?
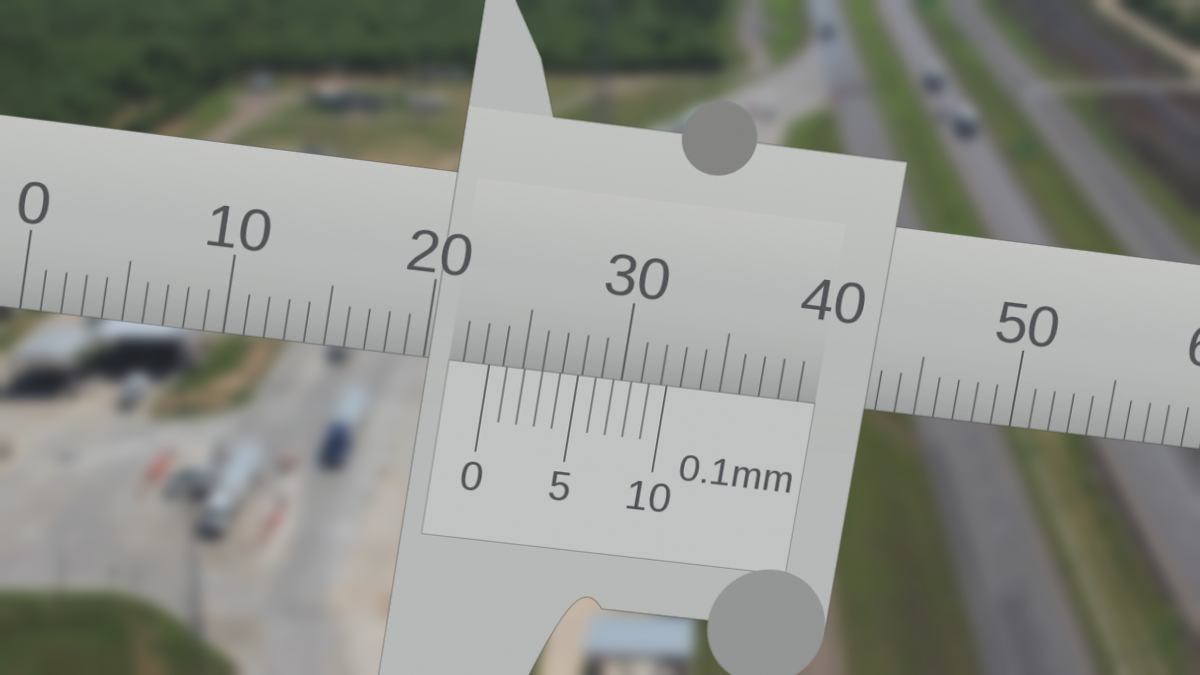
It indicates 23.3 mm
